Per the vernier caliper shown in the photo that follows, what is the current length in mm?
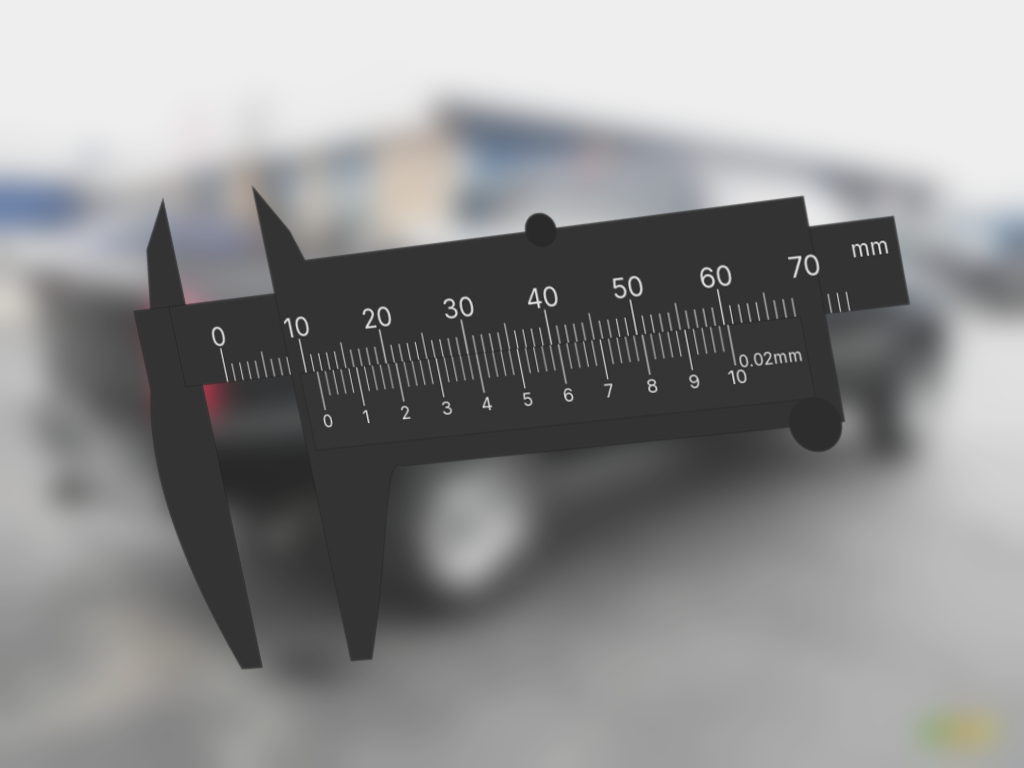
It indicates 11.4 mm
